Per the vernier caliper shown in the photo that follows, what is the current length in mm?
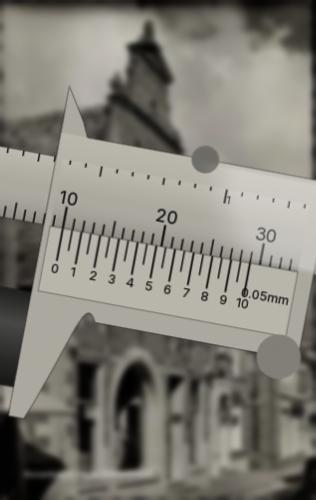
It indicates 10.0 mm
